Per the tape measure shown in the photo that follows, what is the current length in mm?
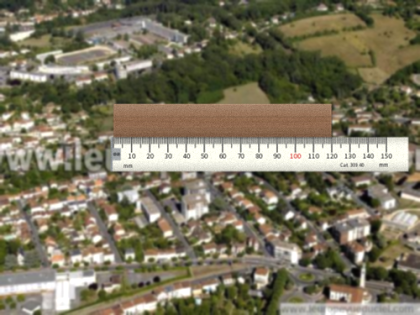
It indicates 120 mm
